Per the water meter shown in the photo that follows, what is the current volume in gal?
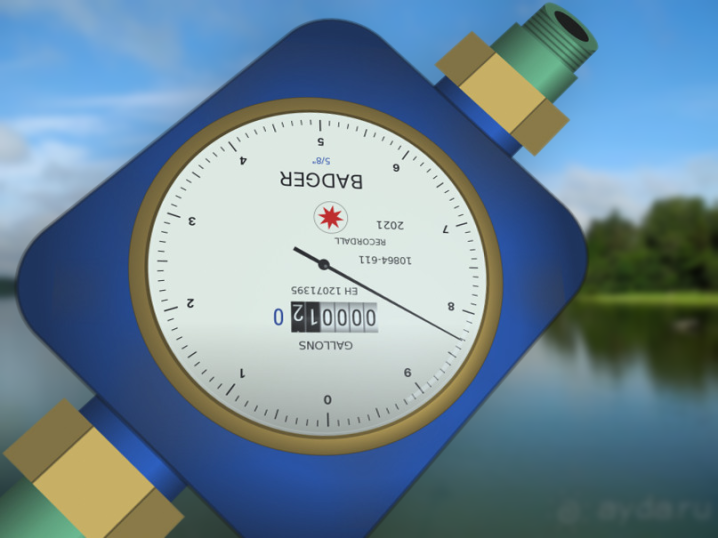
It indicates 118.3 gal
